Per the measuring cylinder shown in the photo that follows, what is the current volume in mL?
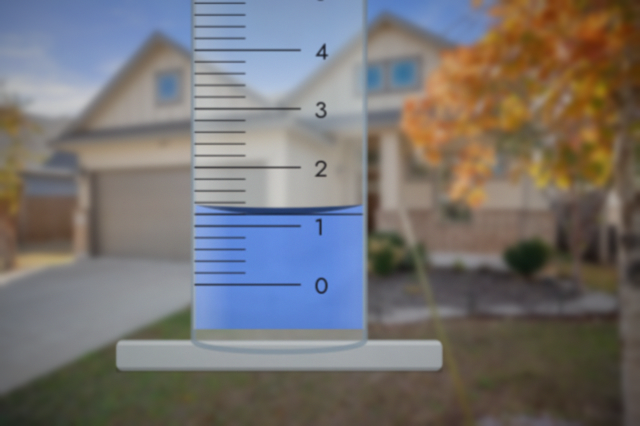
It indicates 1.2 mL
